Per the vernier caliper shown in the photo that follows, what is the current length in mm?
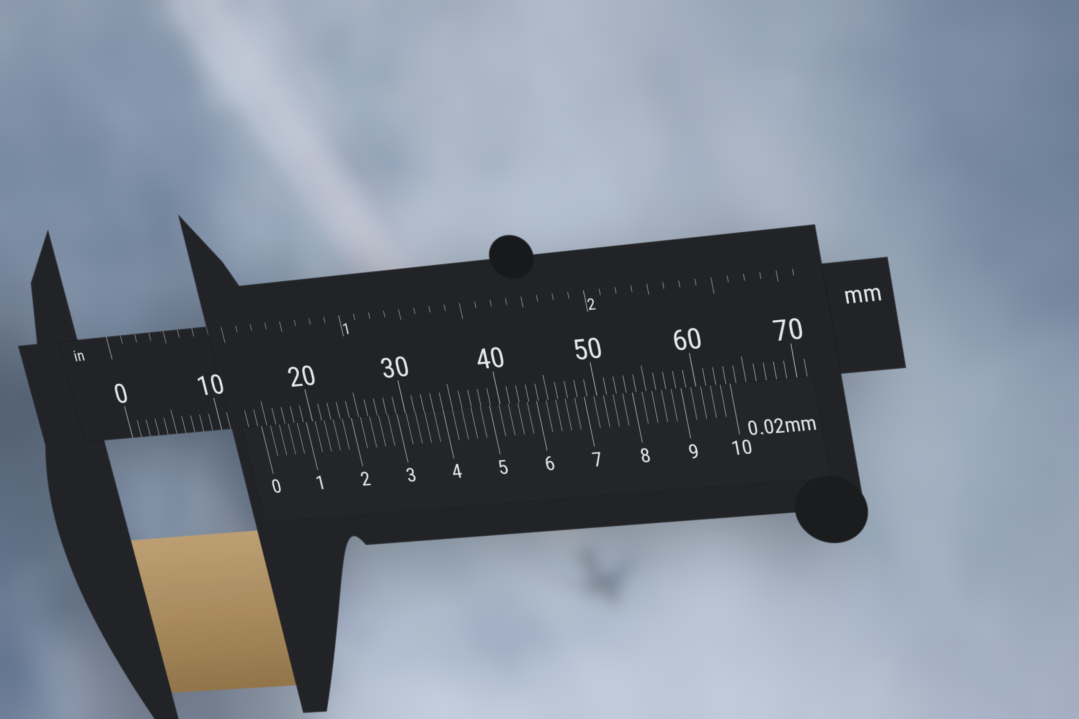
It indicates 14.4 mm
